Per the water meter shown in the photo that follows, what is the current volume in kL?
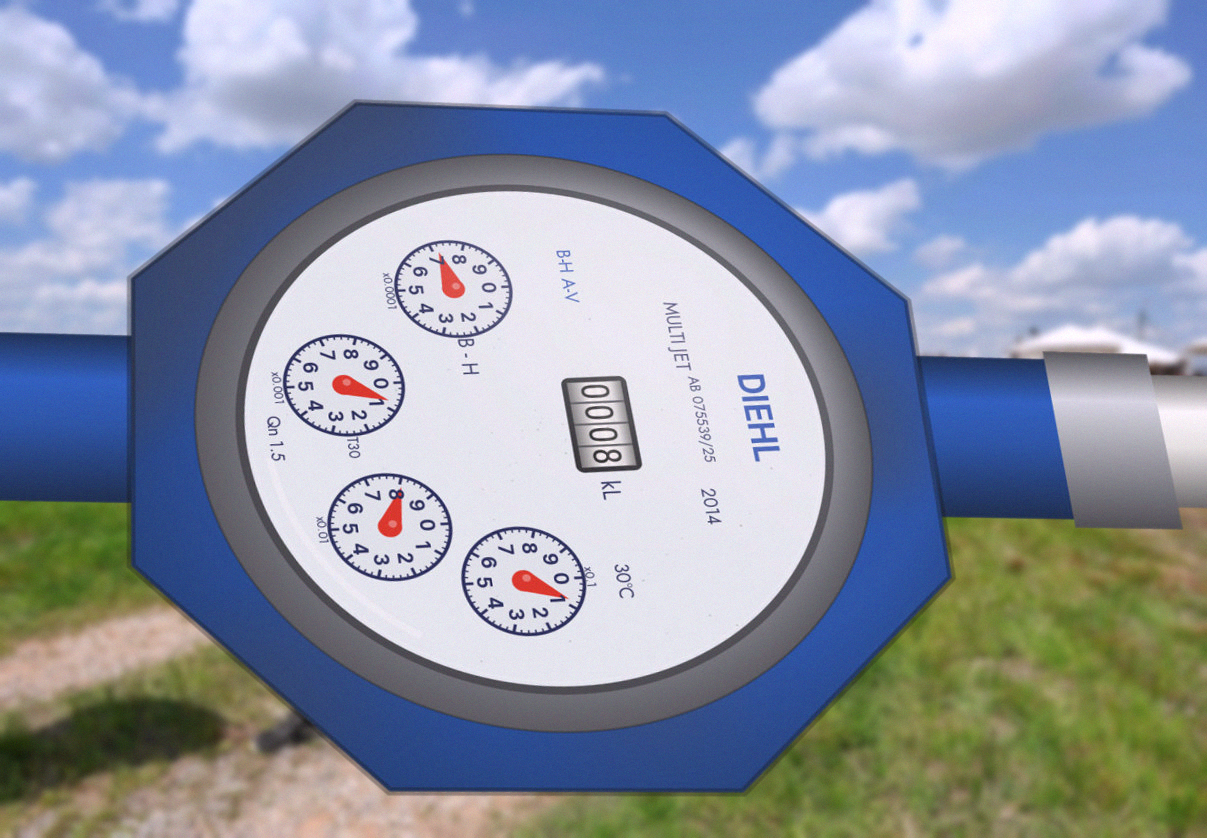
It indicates 8.0807 kL
